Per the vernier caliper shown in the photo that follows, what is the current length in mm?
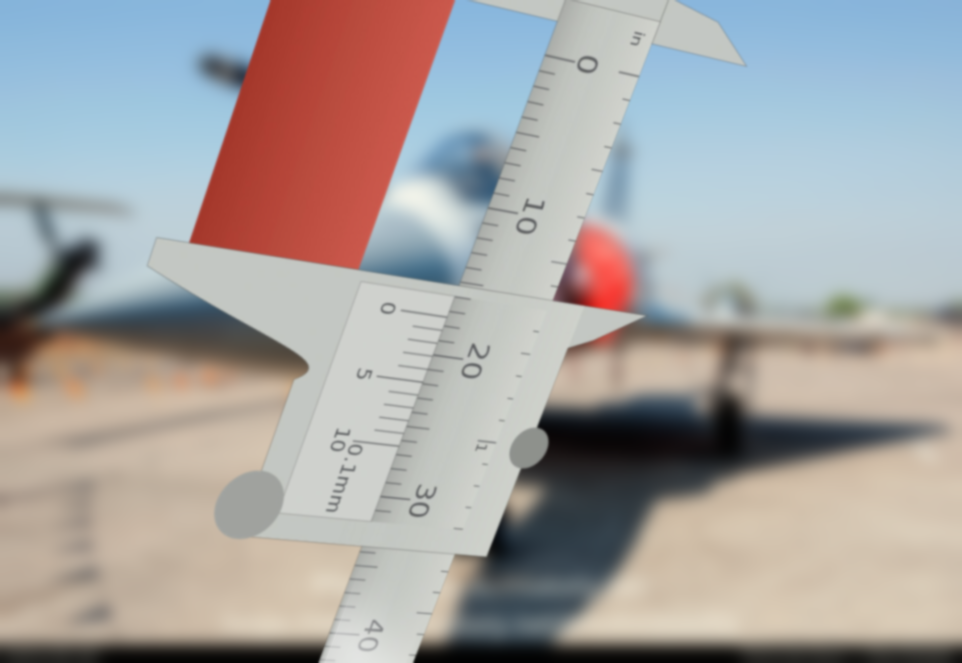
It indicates 17.4 mm
